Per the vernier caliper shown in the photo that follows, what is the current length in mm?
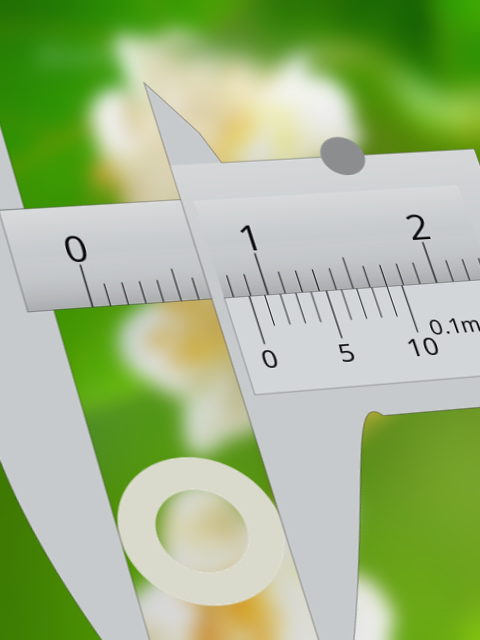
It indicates 8.9 mm
